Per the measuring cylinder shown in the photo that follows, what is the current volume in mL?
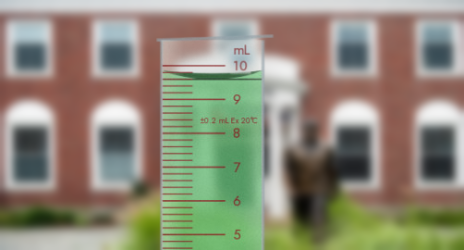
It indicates 9.6 mL
